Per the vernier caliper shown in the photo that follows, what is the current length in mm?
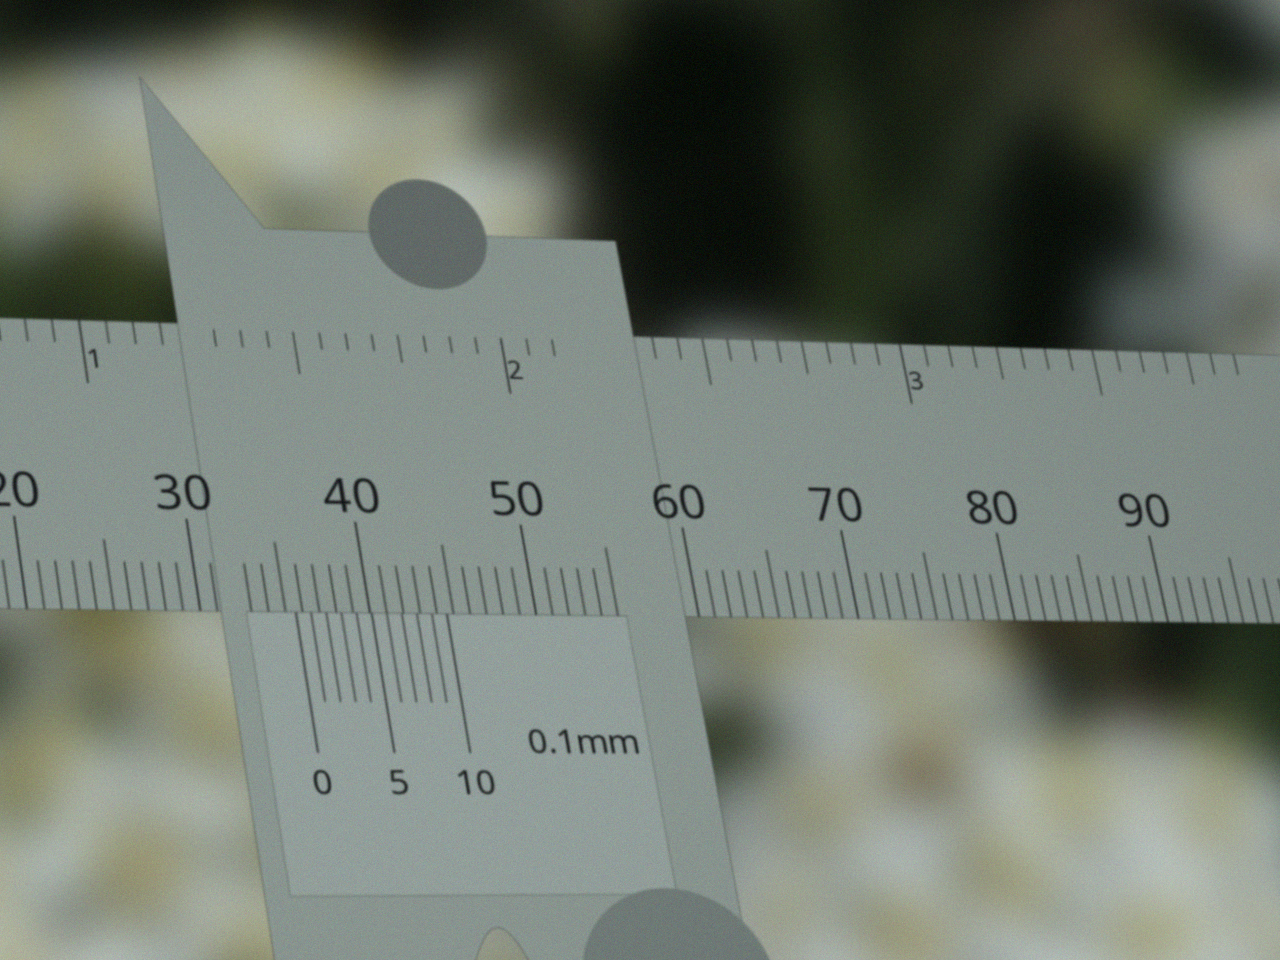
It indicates 35.6 mm
